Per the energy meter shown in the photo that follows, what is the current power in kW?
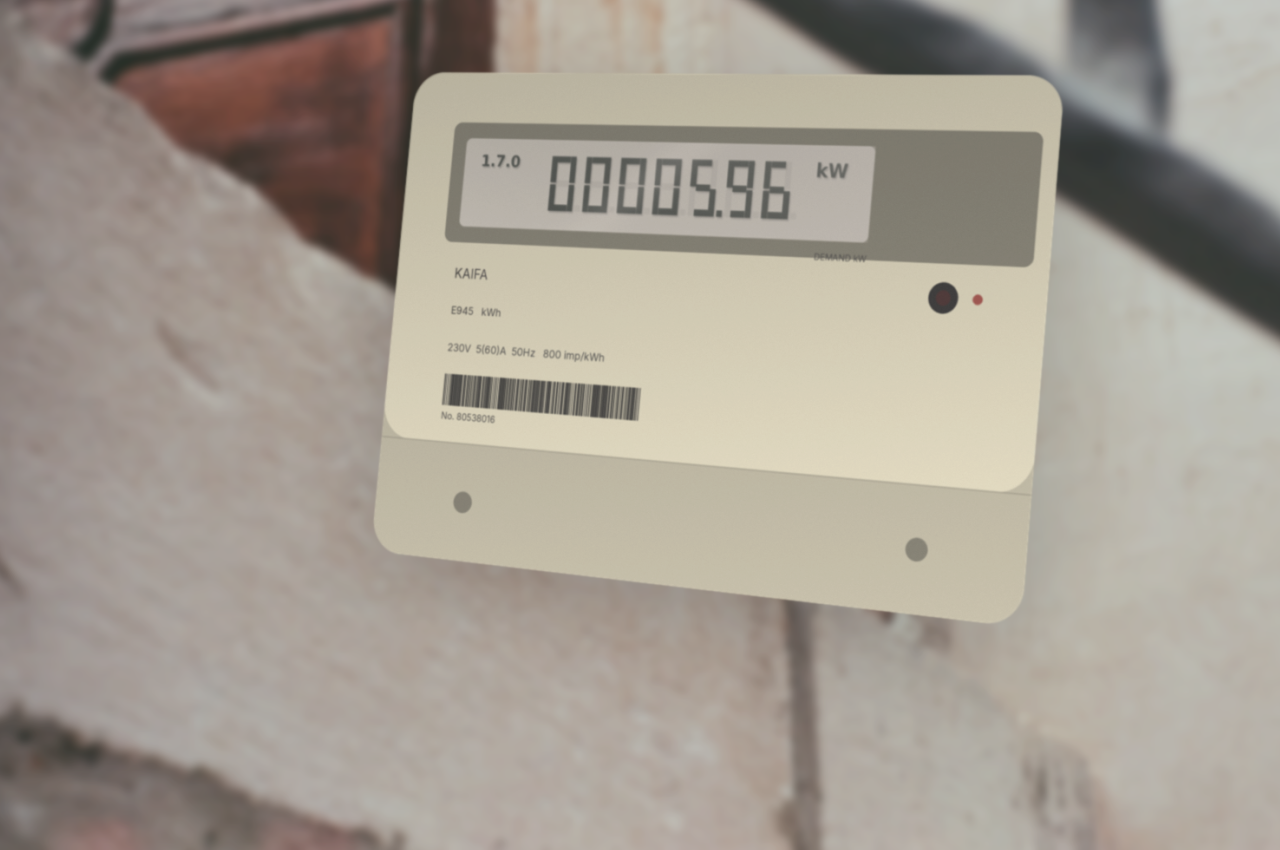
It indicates 5.96 kW
